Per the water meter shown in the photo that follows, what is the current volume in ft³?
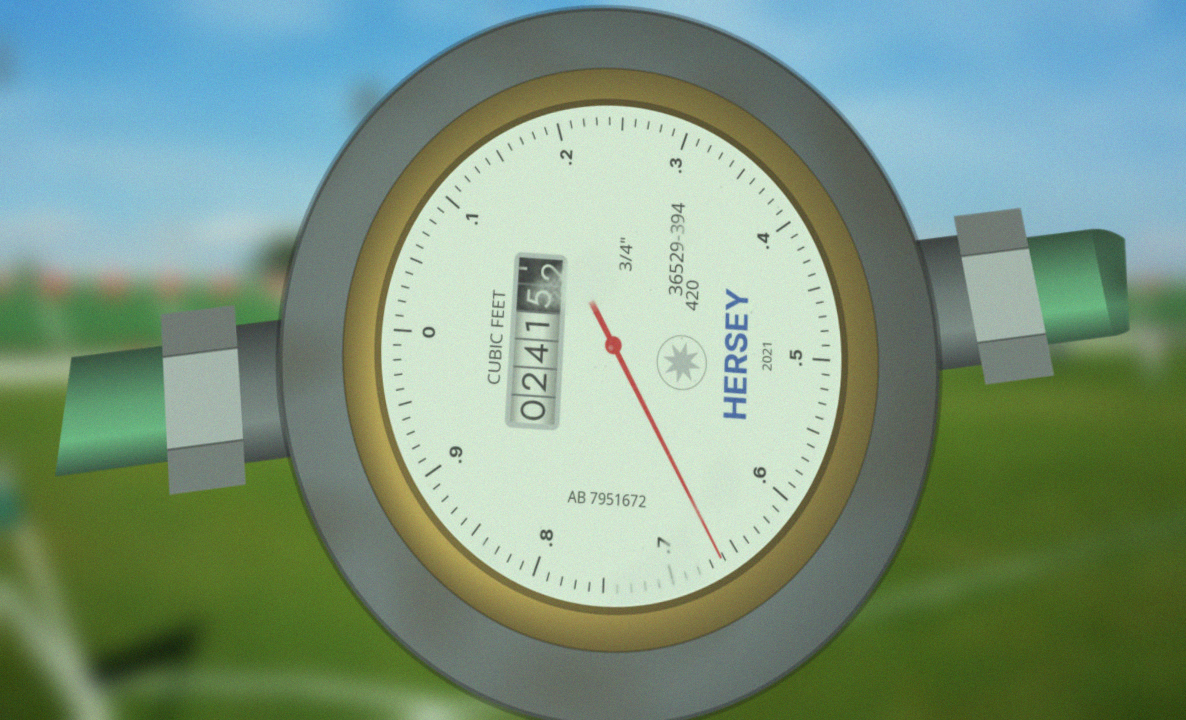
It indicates 24151.66 ft³
